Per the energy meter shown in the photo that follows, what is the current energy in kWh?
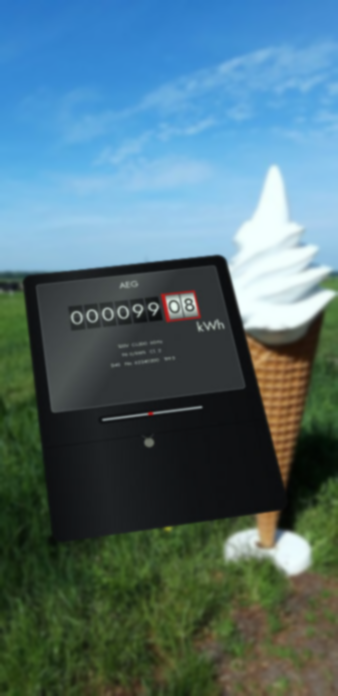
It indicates 99.08 kWh
